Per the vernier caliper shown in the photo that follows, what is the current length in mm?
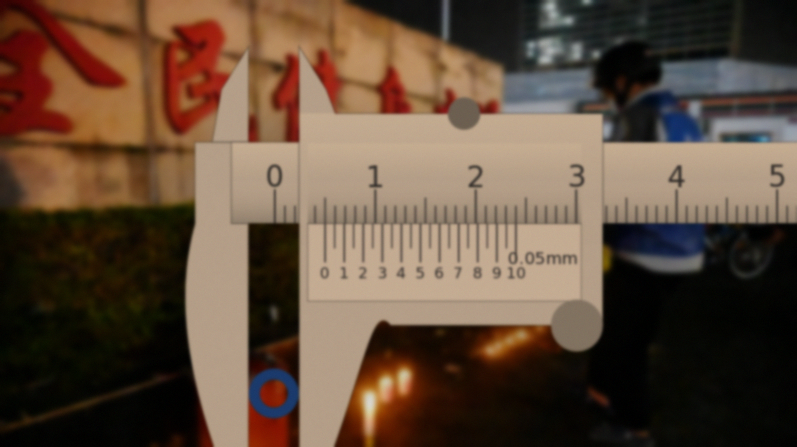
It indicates 5.0 mm
